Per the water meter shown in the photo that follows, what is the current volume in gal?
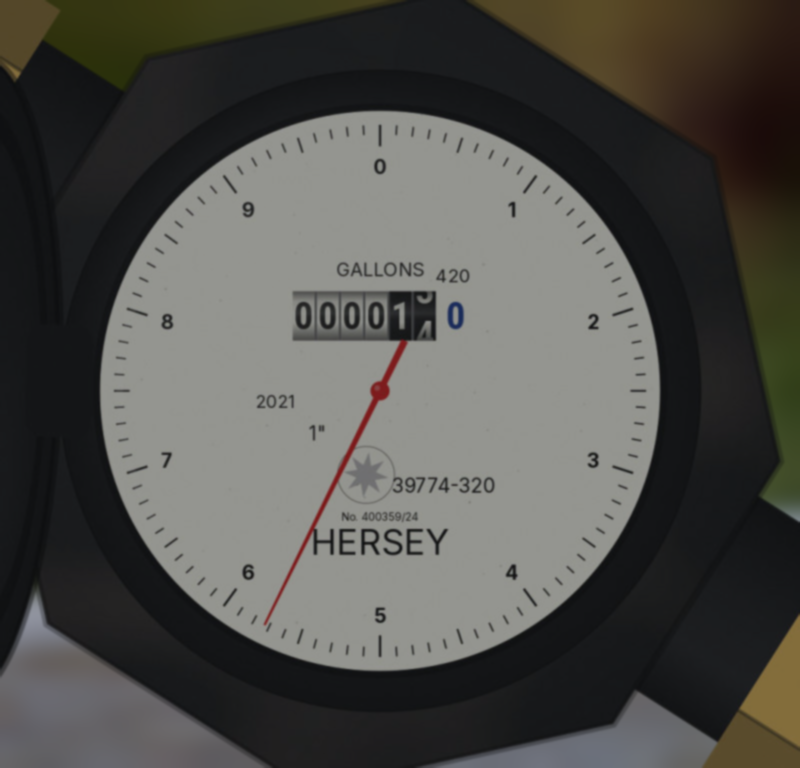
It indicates 135.7 gal
